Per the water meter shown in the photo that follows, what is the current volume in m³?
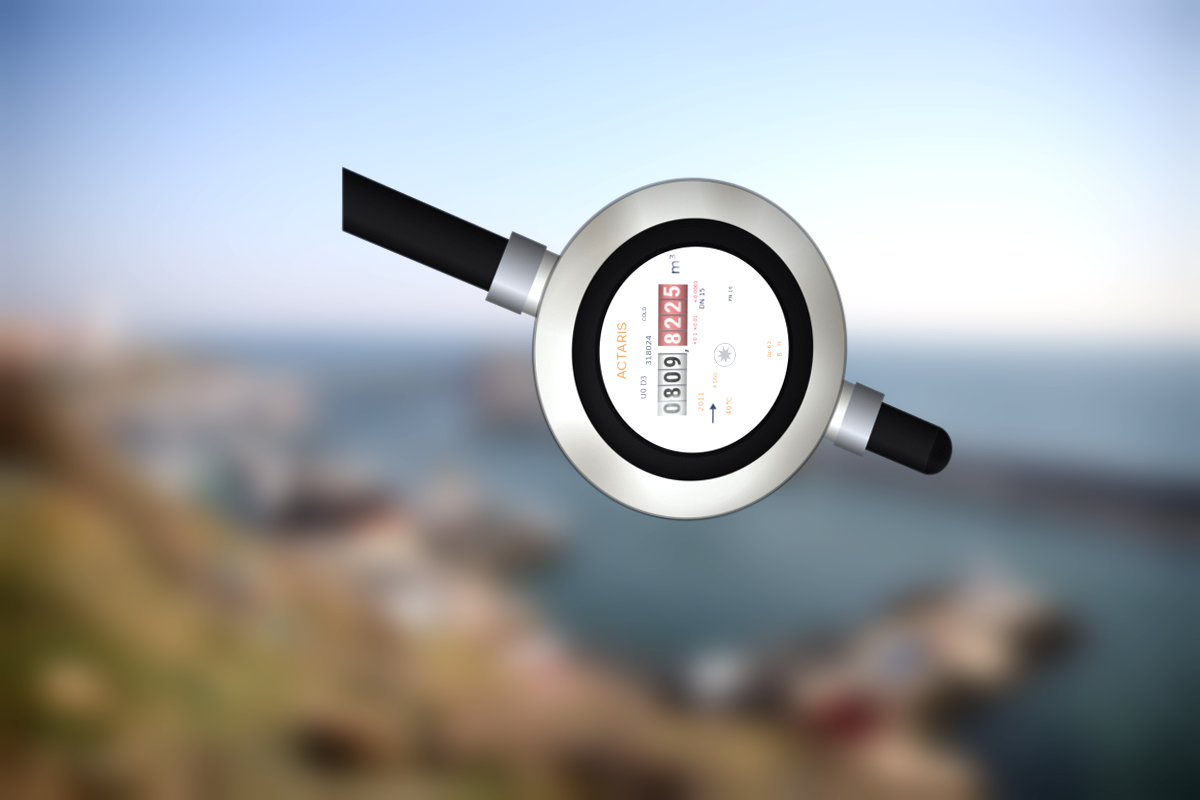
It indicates 809.8225 m³
